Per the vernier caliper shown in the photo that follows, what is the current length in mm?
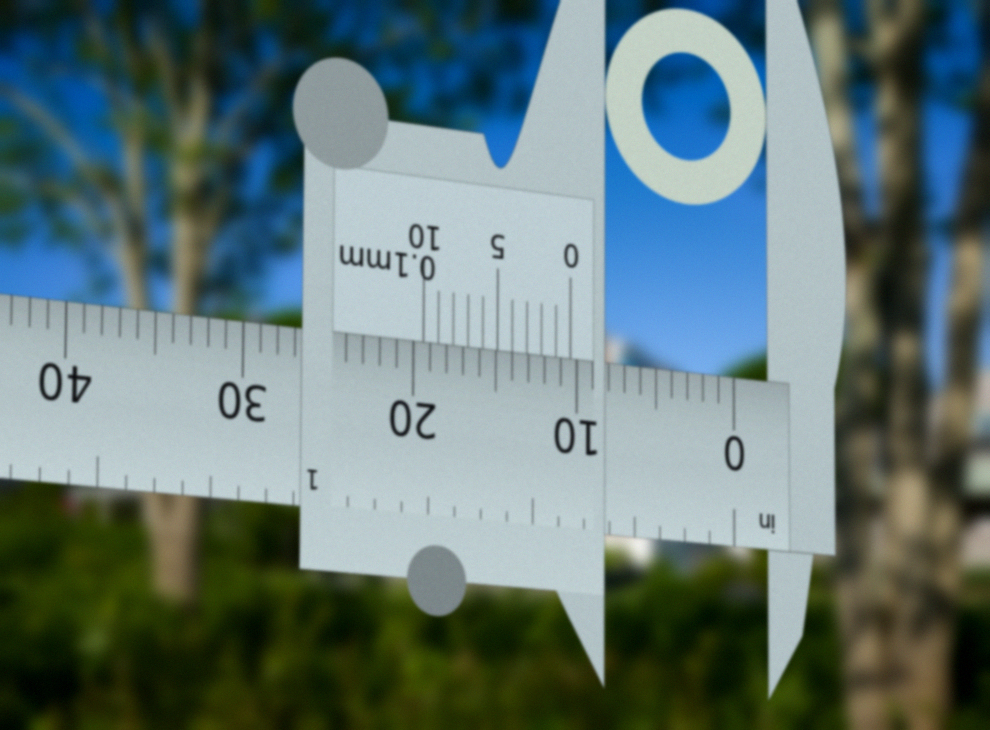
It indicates 10.4 mm
